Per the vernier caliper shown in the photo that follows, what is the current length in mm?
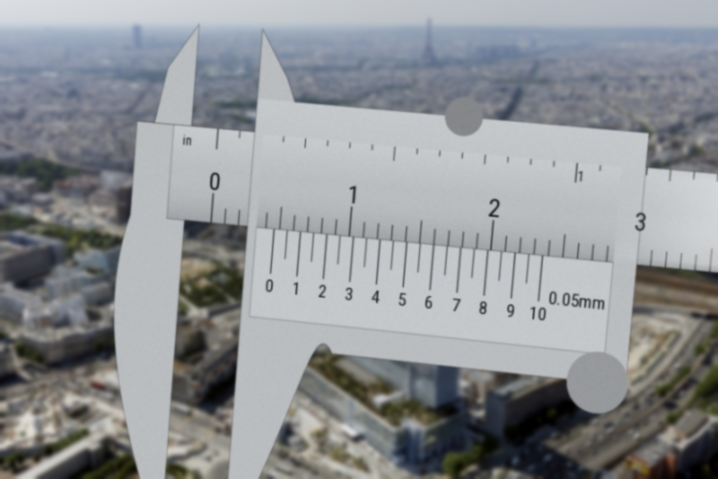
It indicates 4.6 mm
